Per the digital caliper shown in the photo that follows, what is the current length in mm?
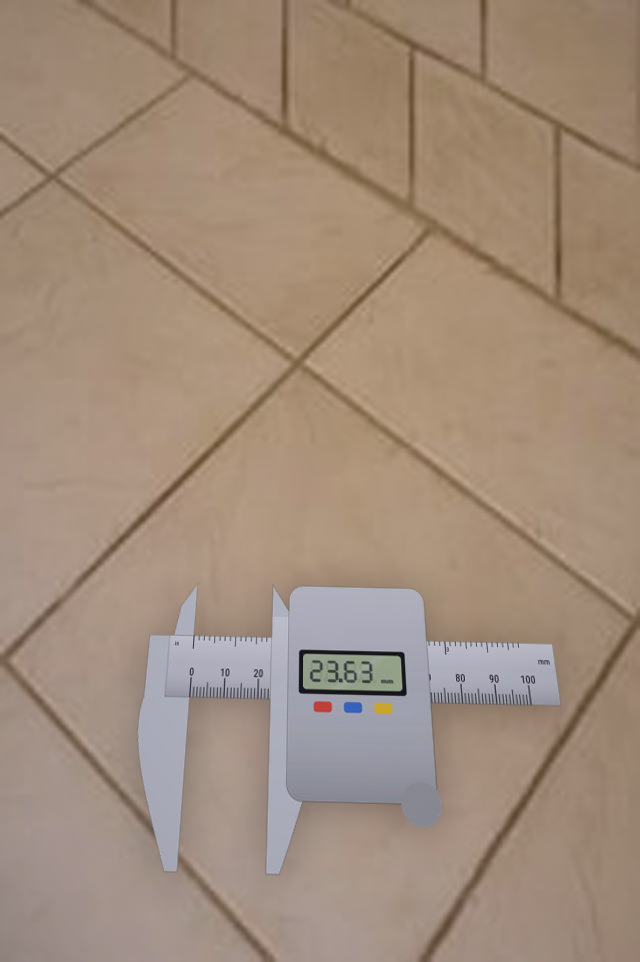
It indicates 23.63 mm
